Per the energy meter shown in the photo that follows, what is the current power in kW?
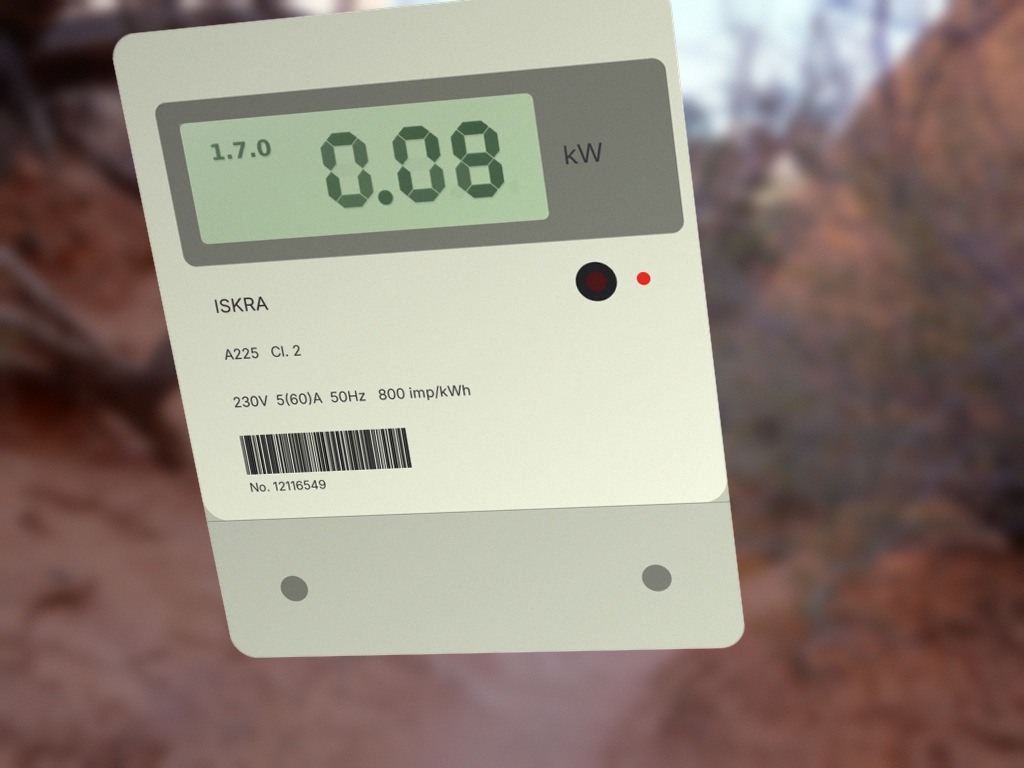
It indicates 0.08 kW
